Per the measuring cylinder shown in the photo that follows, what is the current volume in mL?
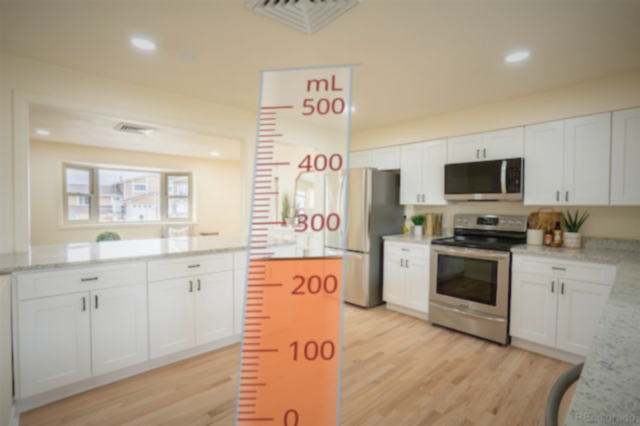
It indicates 240 mL
